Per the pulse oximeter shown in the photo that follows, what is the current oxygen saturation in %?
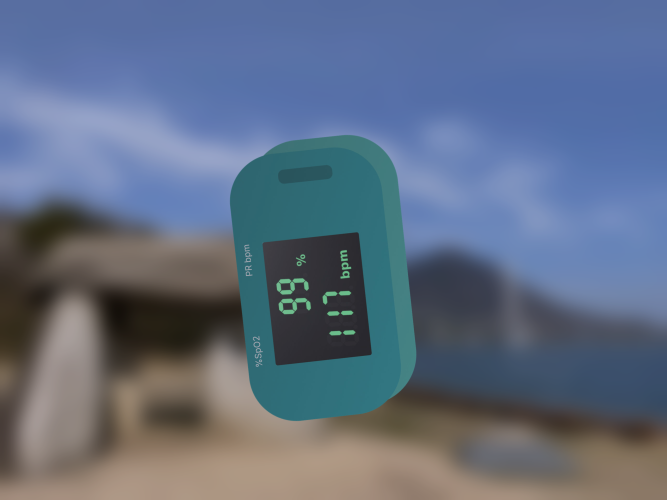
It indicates 99 %
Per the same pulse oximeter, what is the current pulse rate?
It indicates 117 bpm
